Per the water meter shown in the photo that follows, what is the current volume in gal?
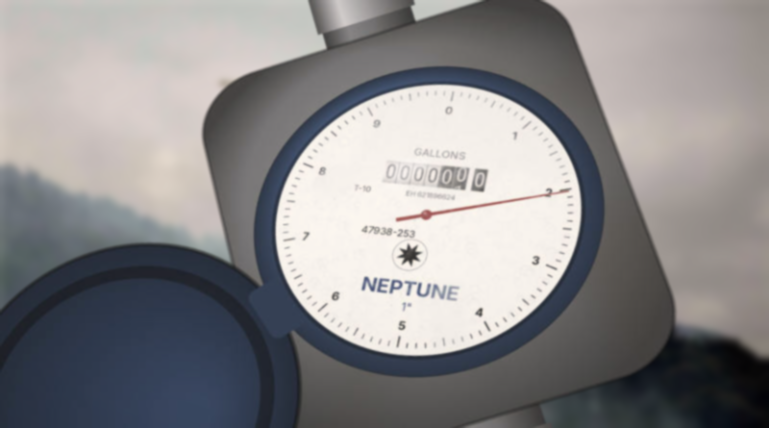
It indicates 2.0 gal
